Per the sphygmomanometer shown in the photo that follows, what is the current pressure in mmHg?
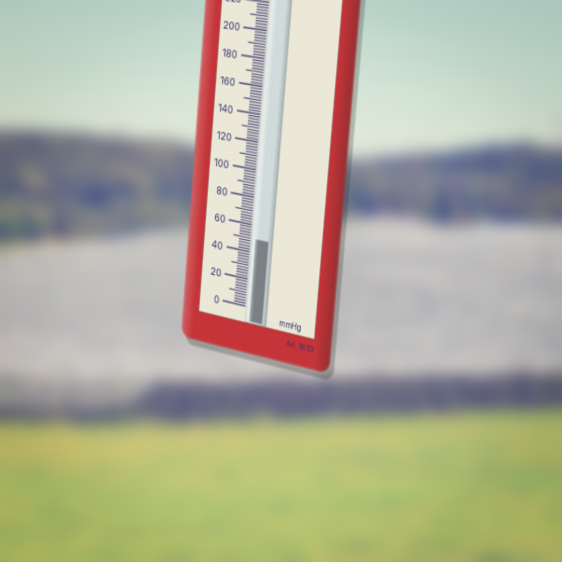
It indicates 50 mmHg
